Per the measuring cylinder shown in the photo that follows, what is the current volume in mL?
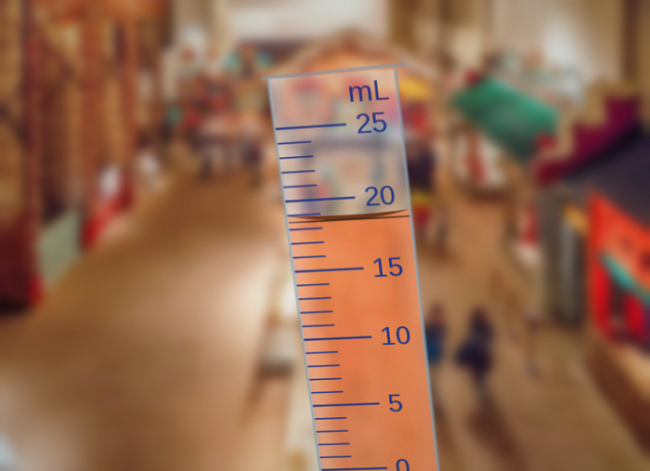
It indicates 18.5 mL
